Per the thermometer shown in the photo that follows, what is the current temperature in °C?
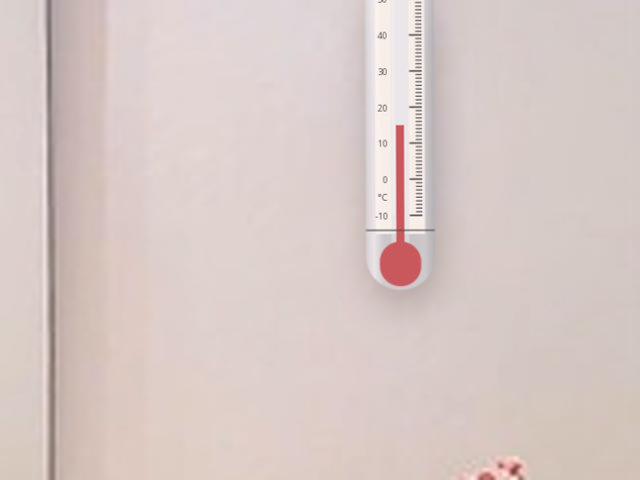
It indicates 15 °C
